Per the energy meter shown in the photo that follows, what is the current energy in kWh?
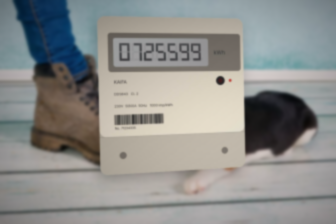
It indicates 725599 kWh
